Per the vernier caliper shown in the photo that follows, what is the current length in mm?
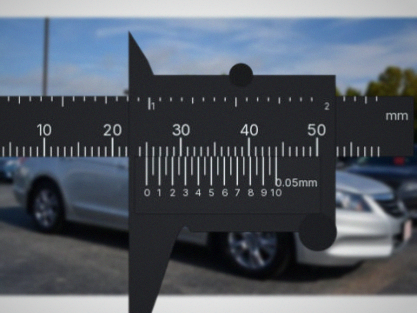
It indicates 25.0 mm
